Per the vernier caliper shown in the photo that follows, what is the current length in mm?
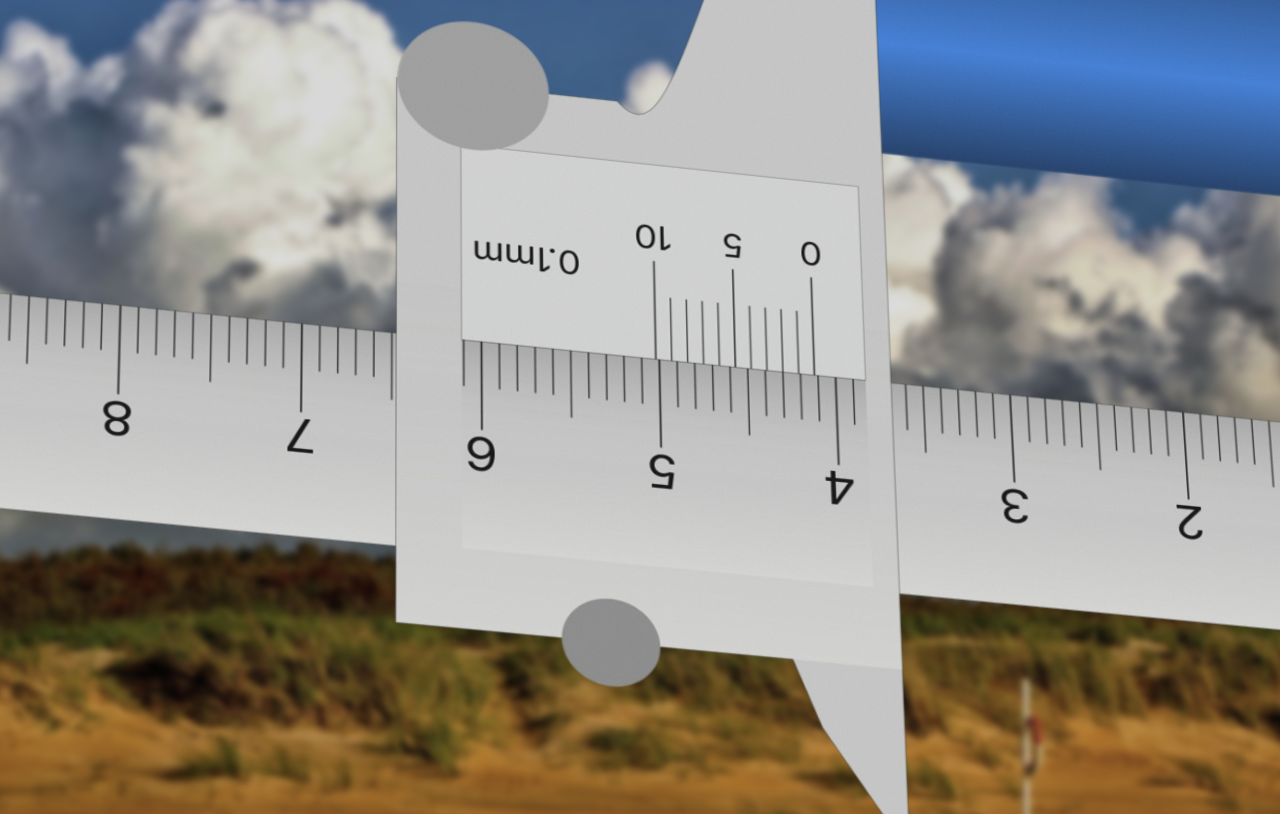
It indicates 41.2 mm
